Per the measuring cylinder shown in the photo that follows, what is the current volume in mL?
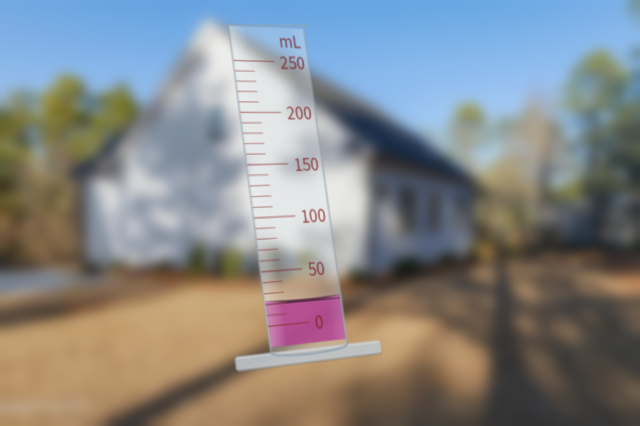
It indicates 20 mL
